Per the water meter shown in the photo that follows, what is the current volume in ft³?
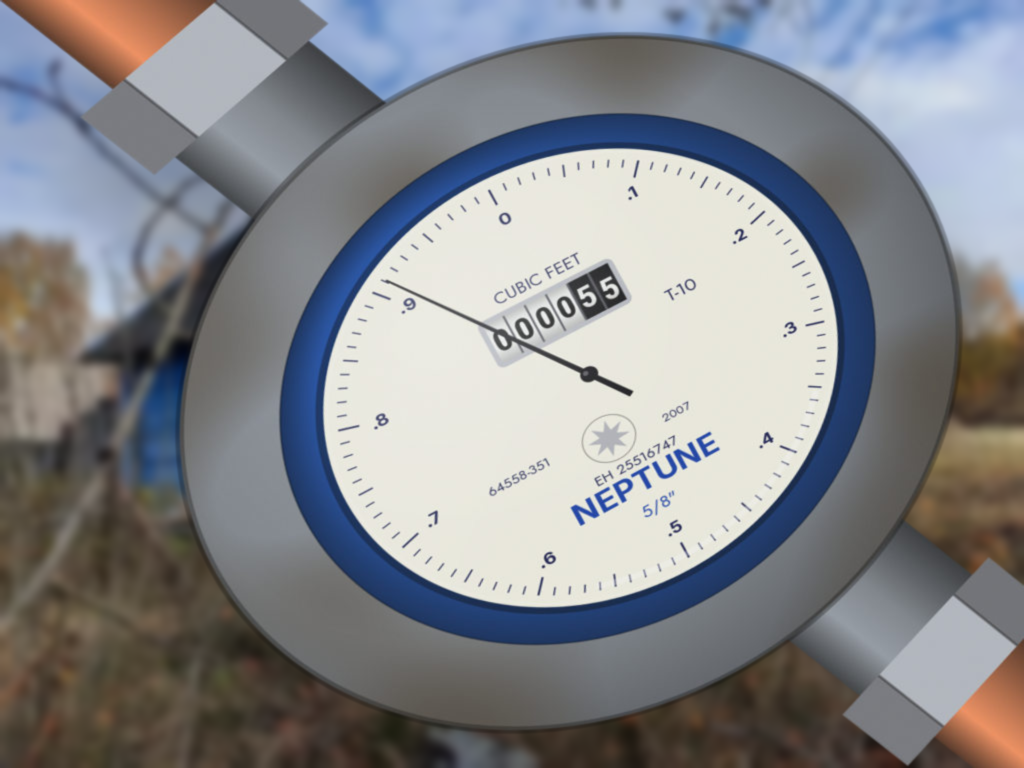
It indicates 54.91 ft³
